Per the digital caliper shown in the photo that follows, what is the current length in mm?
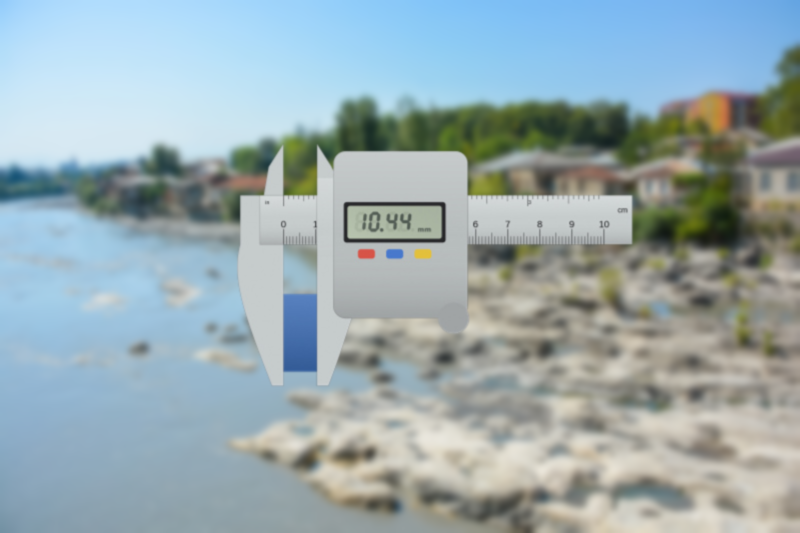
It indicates 10.44 mm
